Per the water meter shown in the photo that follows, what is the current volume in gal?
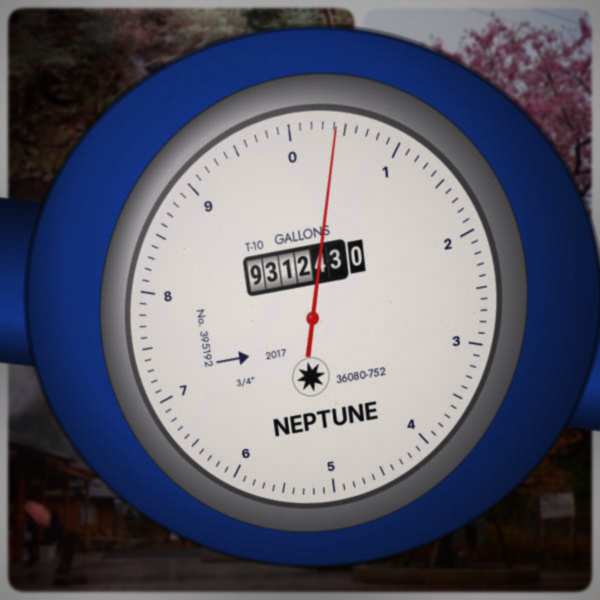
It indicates 9312430.4 gal
